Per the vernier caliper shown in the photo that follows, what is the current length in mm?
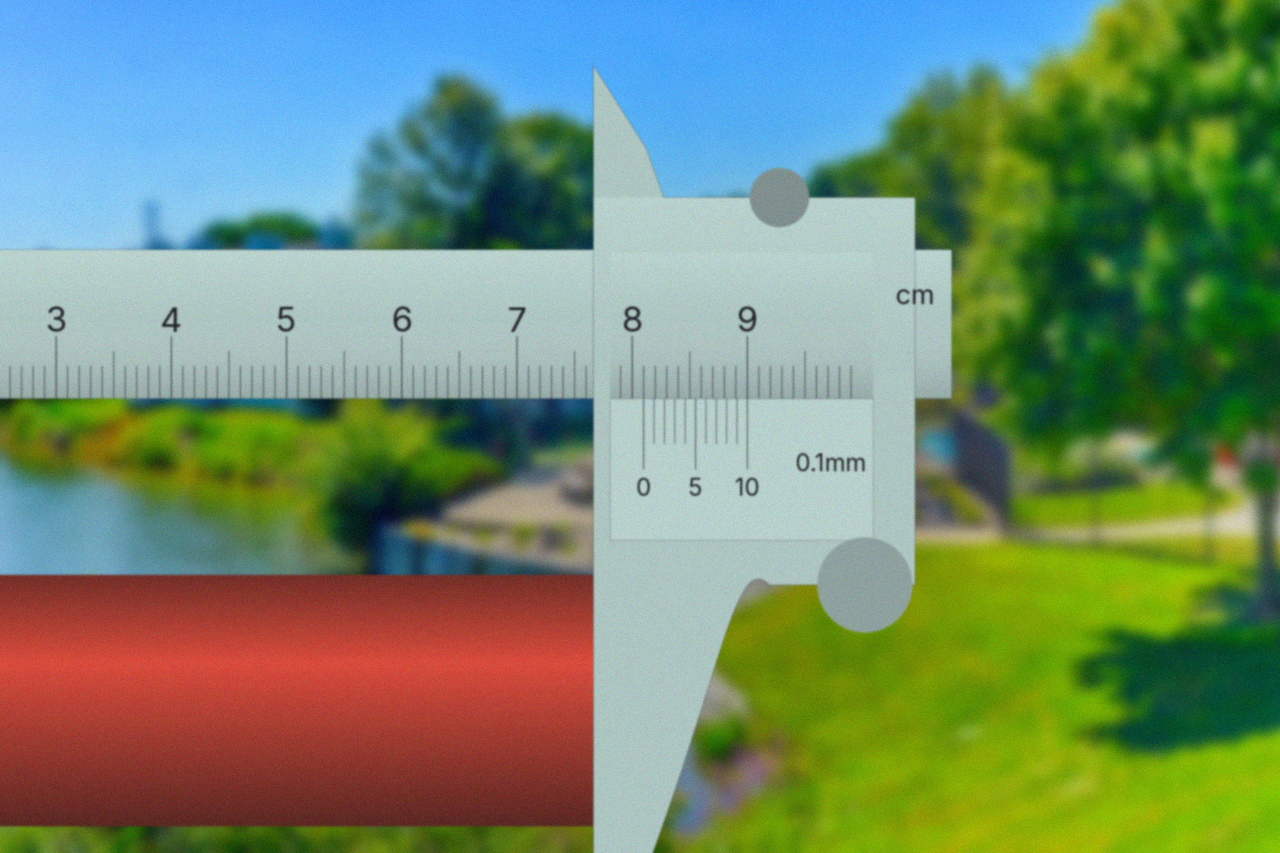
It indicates 81.0 mm
